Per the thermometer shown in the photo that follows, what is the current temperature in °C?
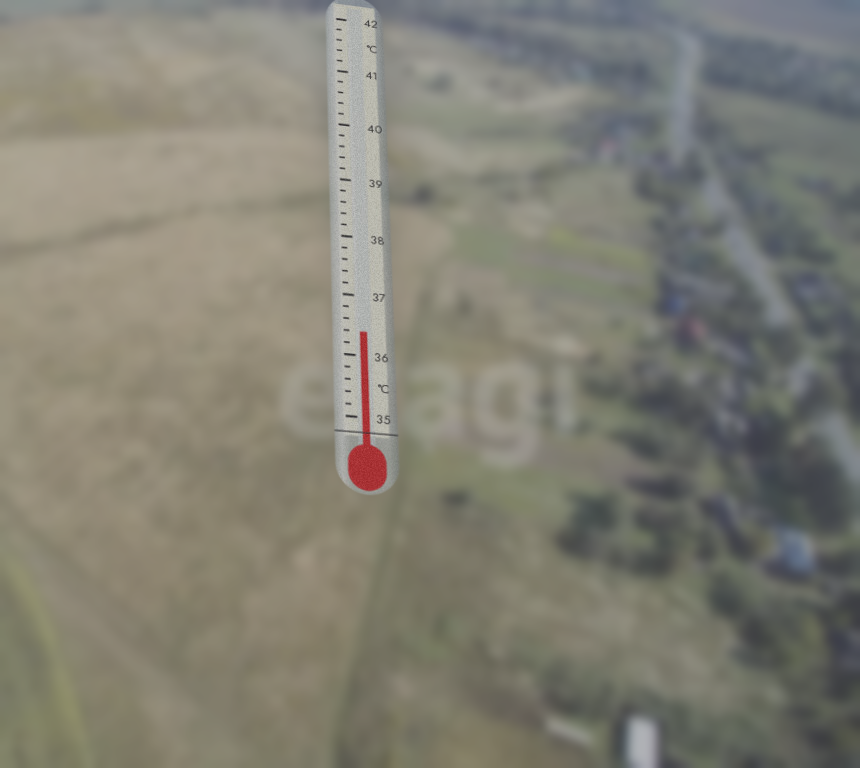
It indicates 36.4 °C
